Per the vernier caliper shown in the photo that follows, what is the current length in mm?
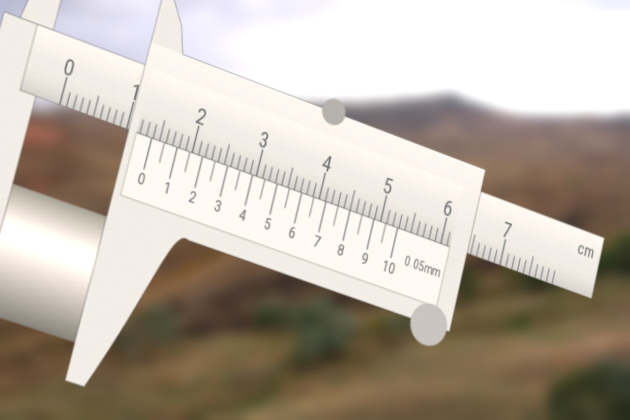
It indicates 13.8 mm
